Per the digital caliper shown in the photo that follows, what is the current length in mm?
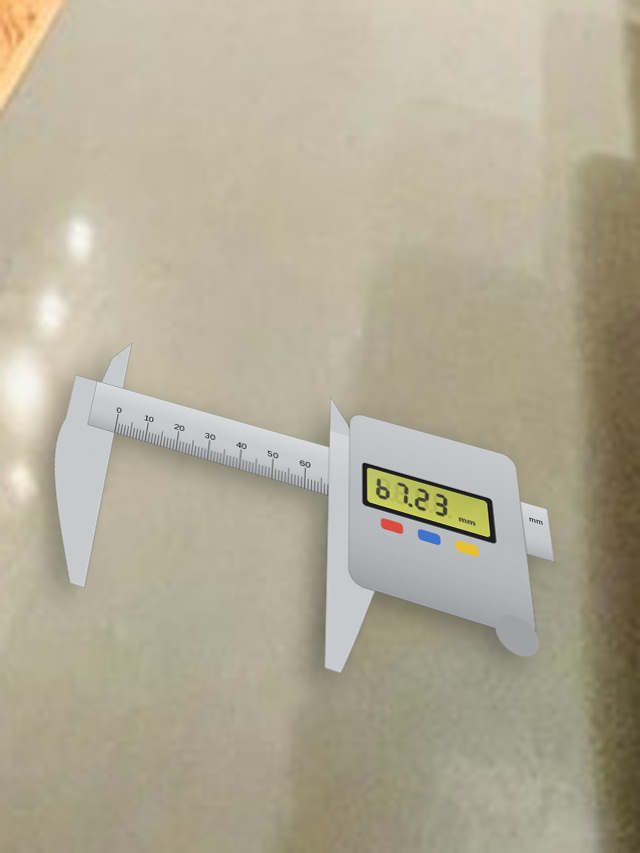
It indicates 67.23 mm
